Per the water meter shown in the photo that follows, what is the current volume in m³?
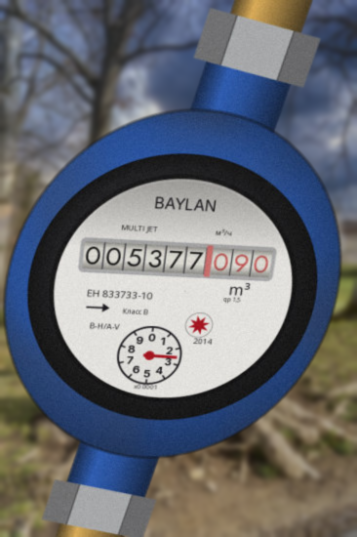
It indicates 5377.0902 m³
